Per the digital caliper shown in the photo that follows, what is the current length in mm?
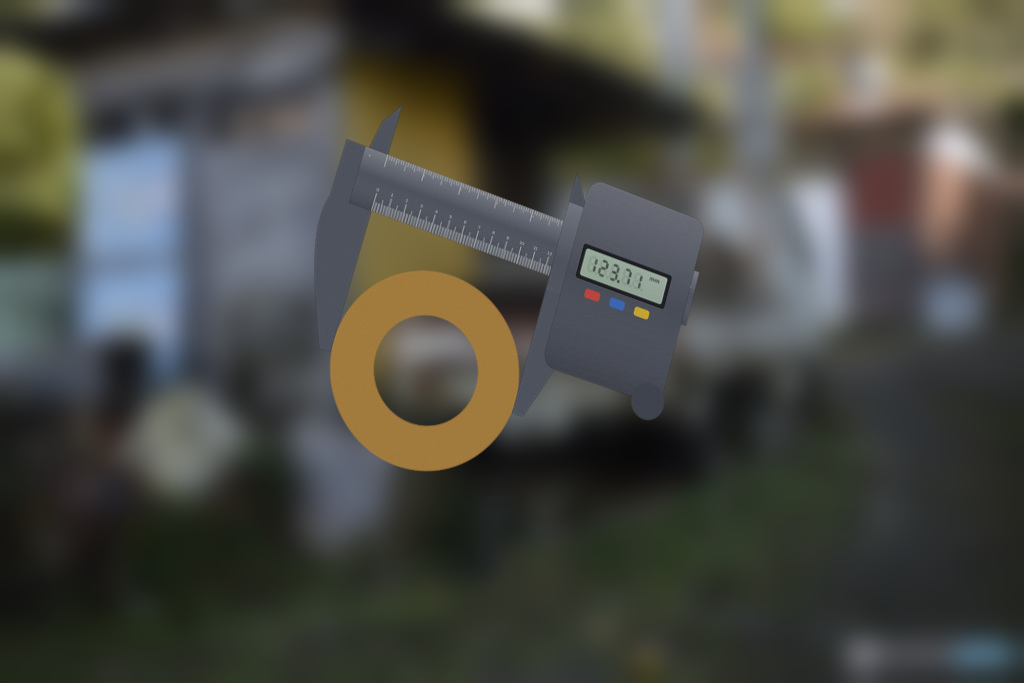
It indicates 123.71 mm
